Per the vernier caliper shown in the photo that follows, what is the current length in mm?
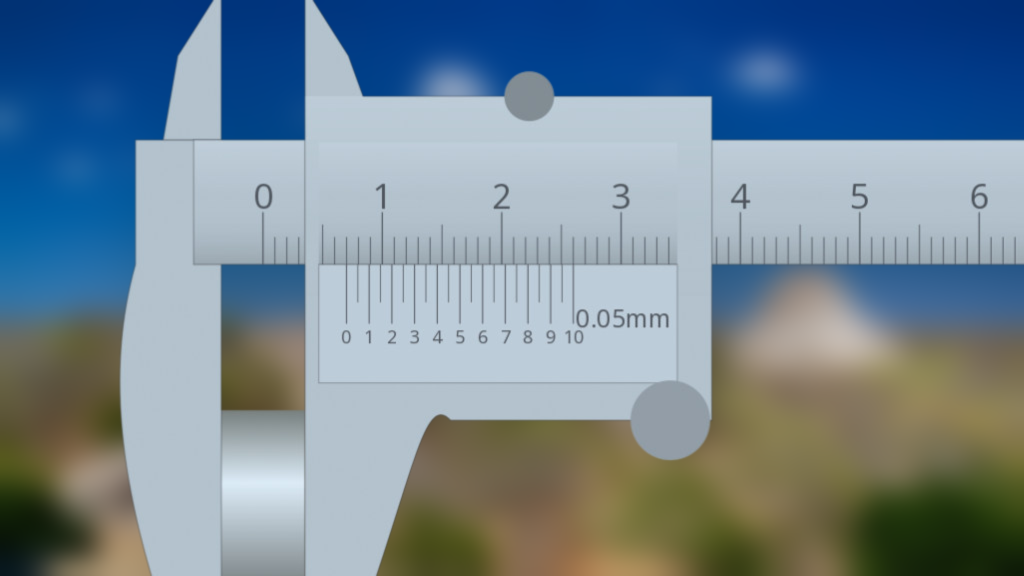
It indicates 7.0 mm
